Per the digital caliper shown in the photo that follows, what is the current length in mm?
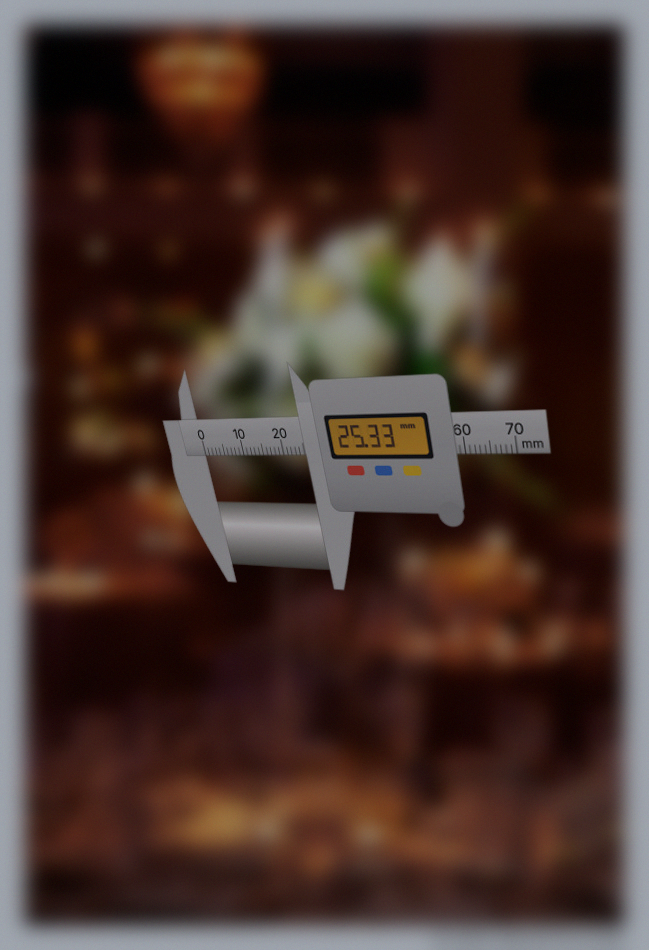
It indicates 25.33 mm
